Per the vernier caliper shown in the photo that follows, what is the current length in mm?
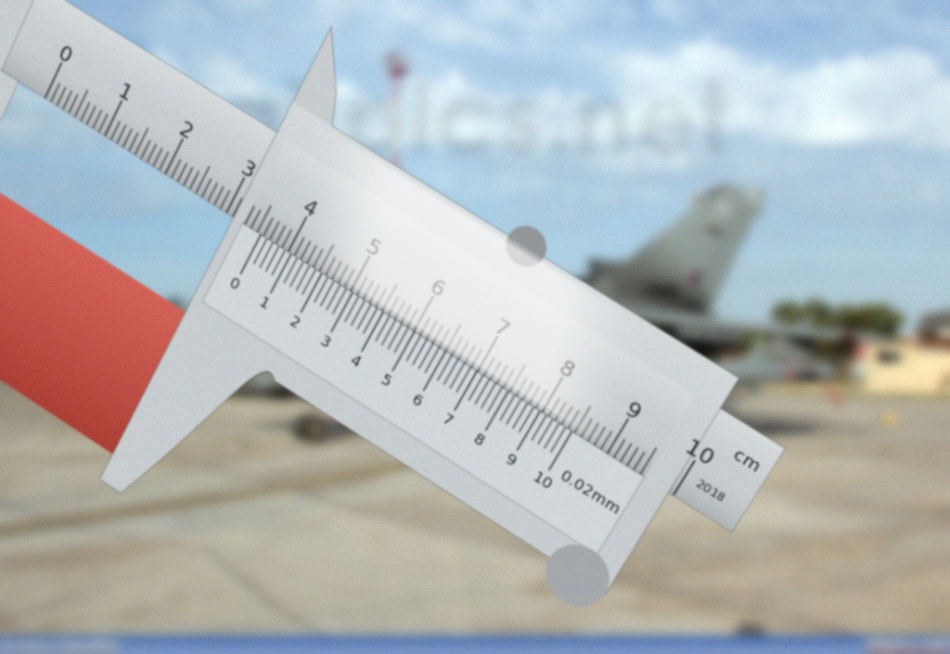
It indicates 35.6 mm
